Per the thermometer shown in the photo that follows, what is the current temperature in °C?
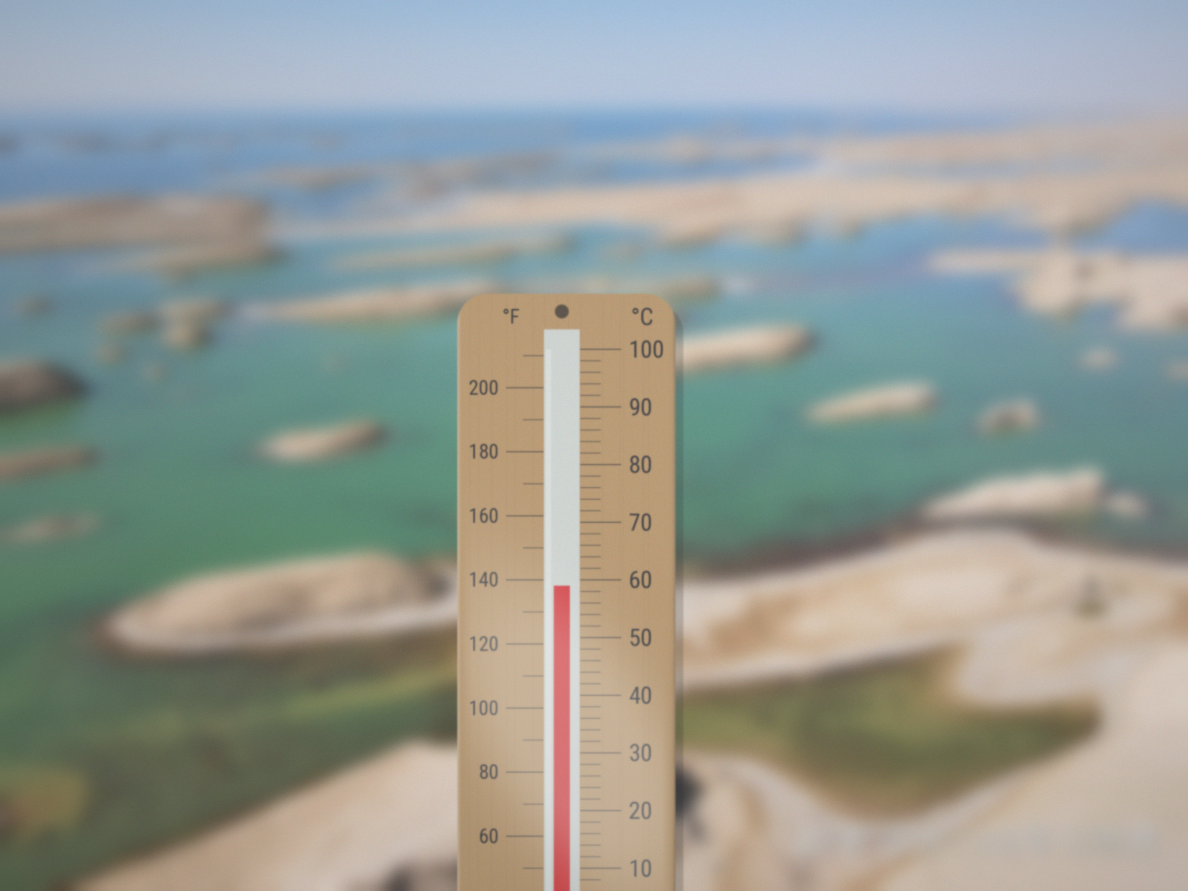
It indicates 59 °C
